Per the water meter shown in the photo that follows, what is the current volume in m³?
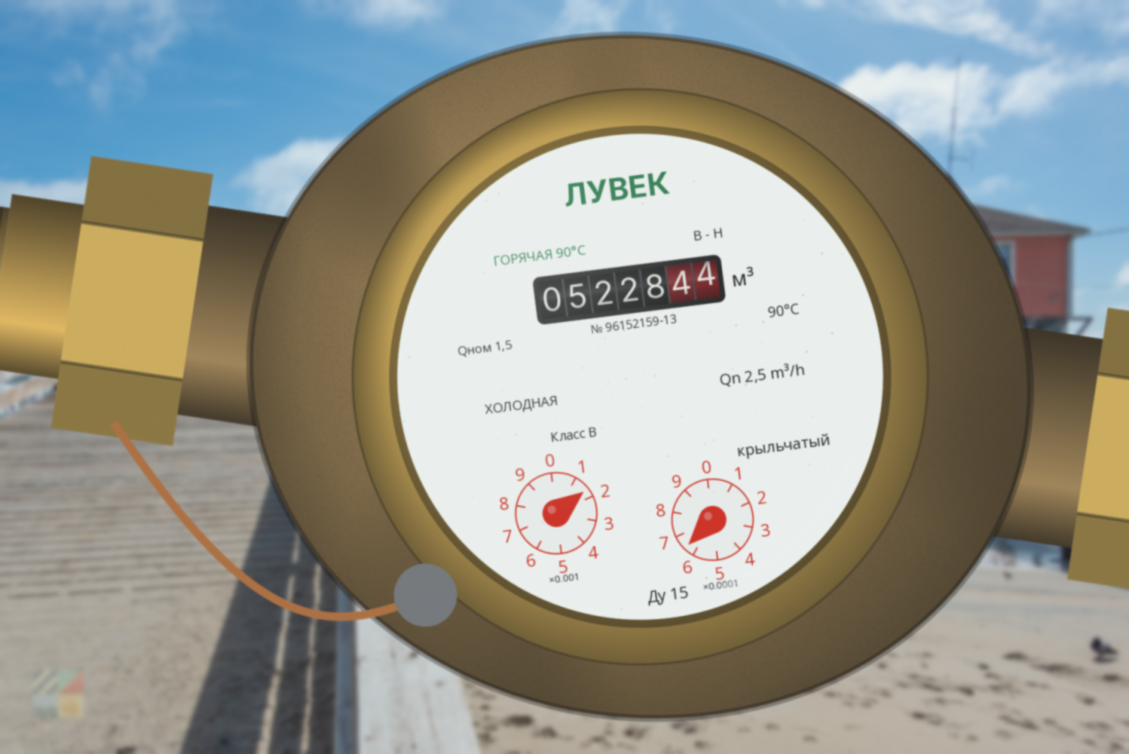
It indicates 5228.4416 m³
